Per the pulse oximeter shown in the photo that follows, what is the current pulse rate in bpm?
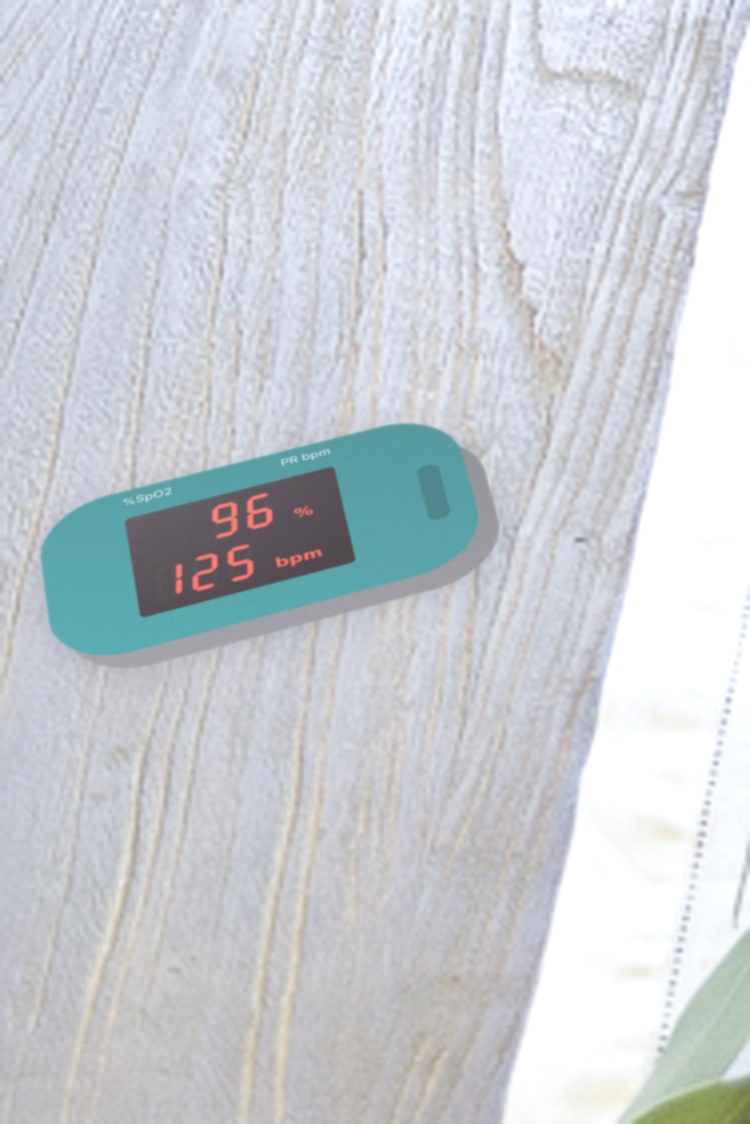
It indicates 125 bpm
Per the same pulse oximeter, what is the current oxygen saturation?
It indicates 96 %
